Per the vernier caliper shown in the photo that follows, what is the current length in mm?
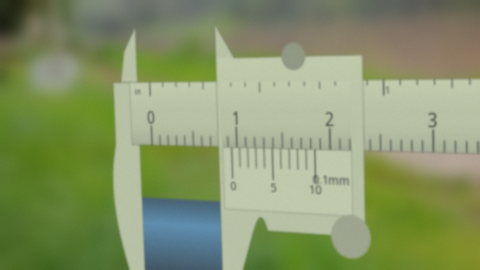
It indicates 9.4 mm
